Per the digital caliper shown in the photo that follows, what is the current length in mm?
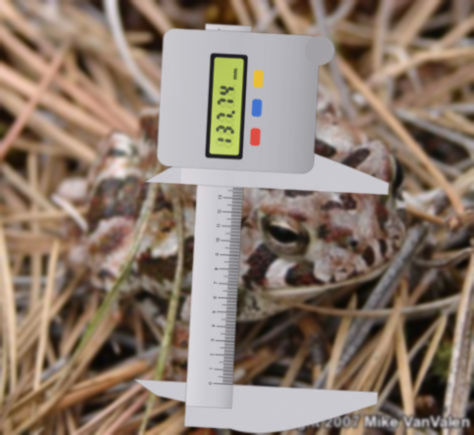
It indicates 137.74 mm
